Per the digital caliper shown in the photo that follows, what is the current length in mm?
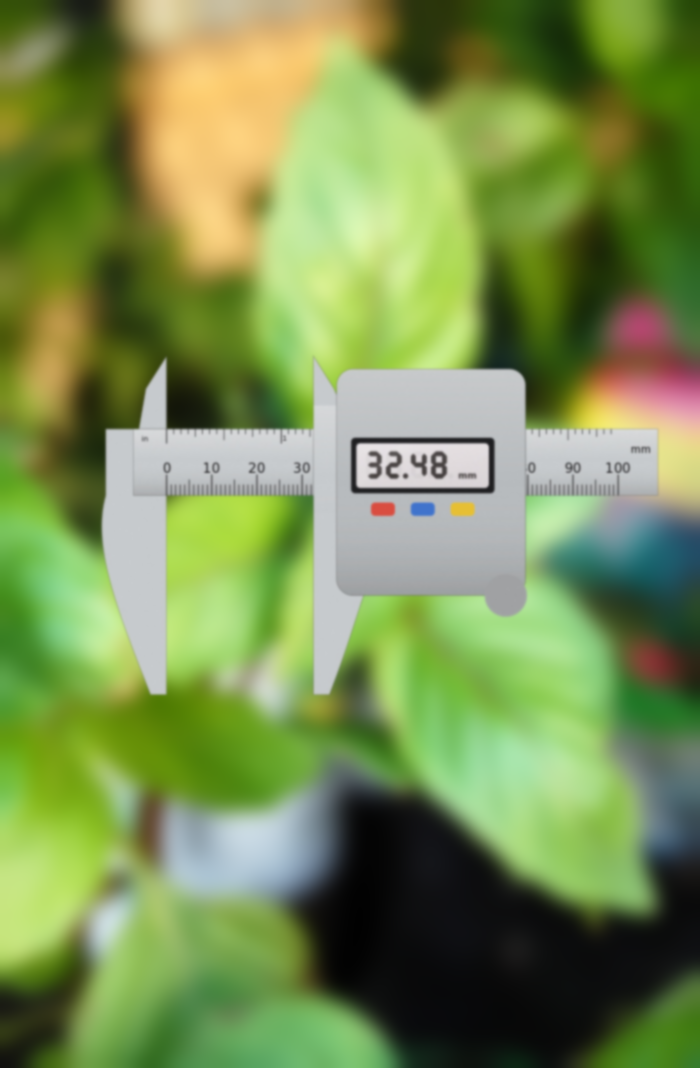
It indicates 32.48 mm
